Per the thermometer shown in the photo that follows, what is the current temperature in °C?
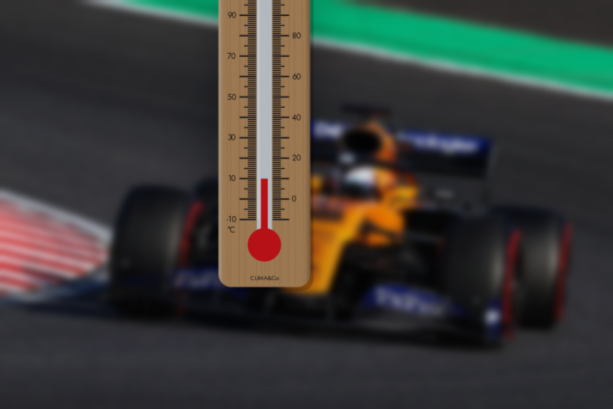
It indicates 10 °C
